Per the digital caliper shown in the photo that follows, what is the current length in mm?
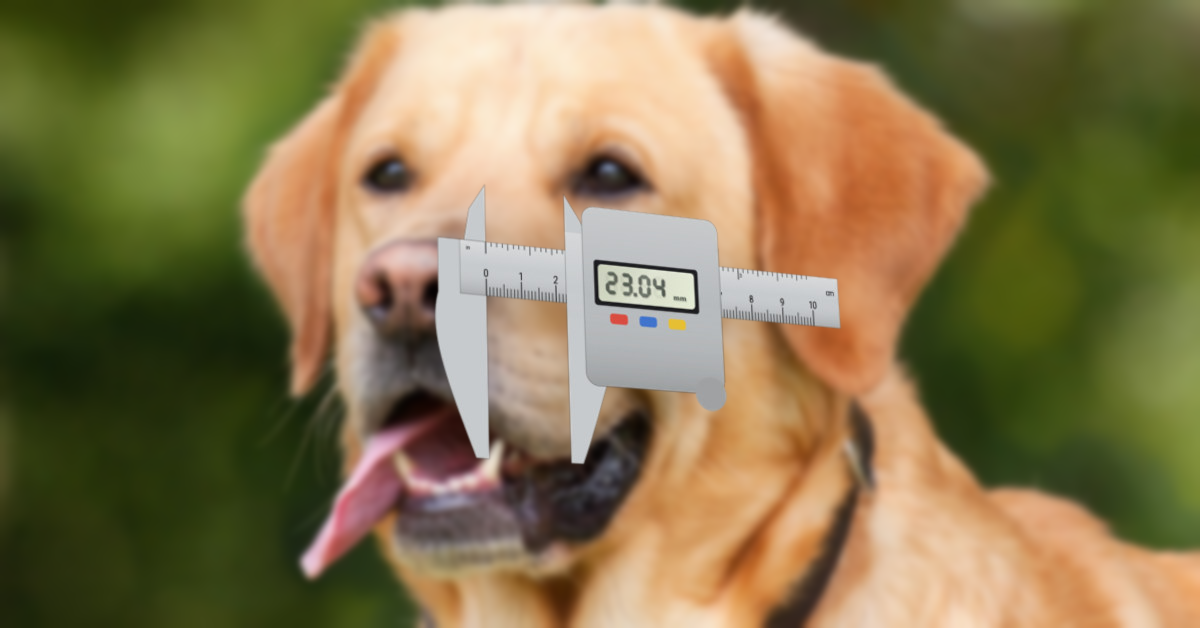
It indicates 23.04 mm
